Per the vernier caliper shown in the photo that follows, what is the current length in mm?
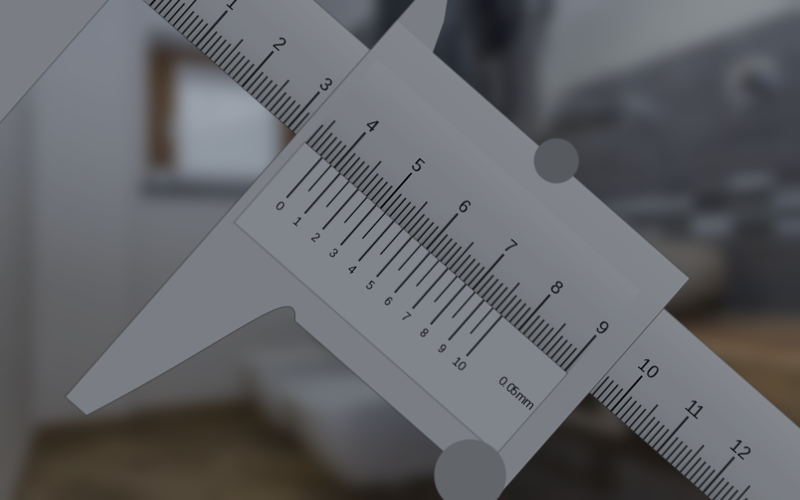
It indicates 37.4 mm
